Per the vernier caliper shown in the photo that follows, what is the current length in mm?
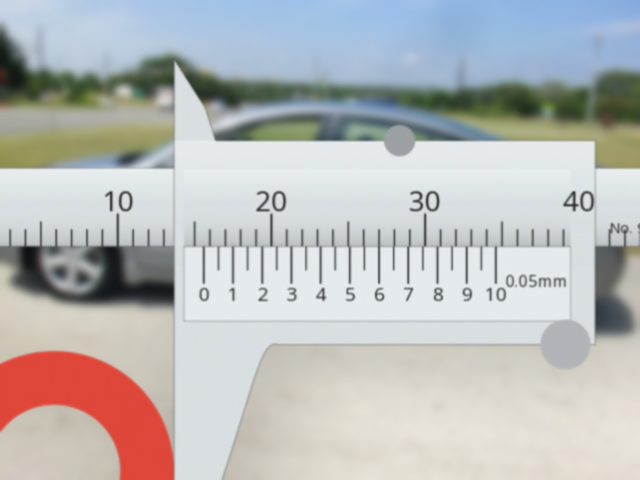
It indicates 15.6 mm
